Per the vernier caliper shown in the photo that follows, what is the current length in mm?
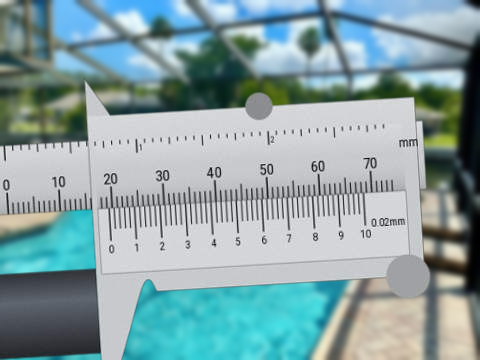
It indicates 19.4 mm
